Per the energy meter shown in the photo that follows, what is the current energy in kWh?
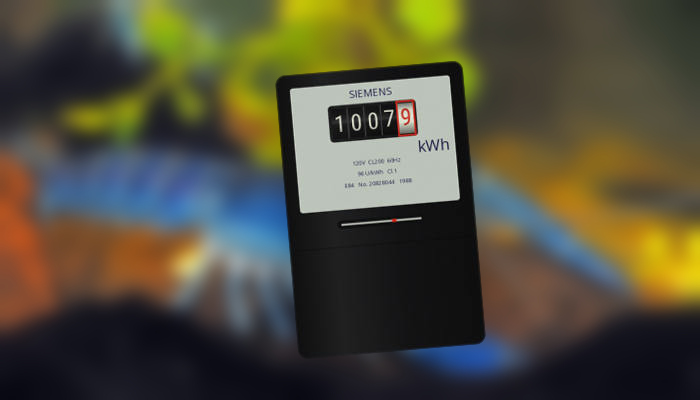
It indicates 1007.9 kWh
